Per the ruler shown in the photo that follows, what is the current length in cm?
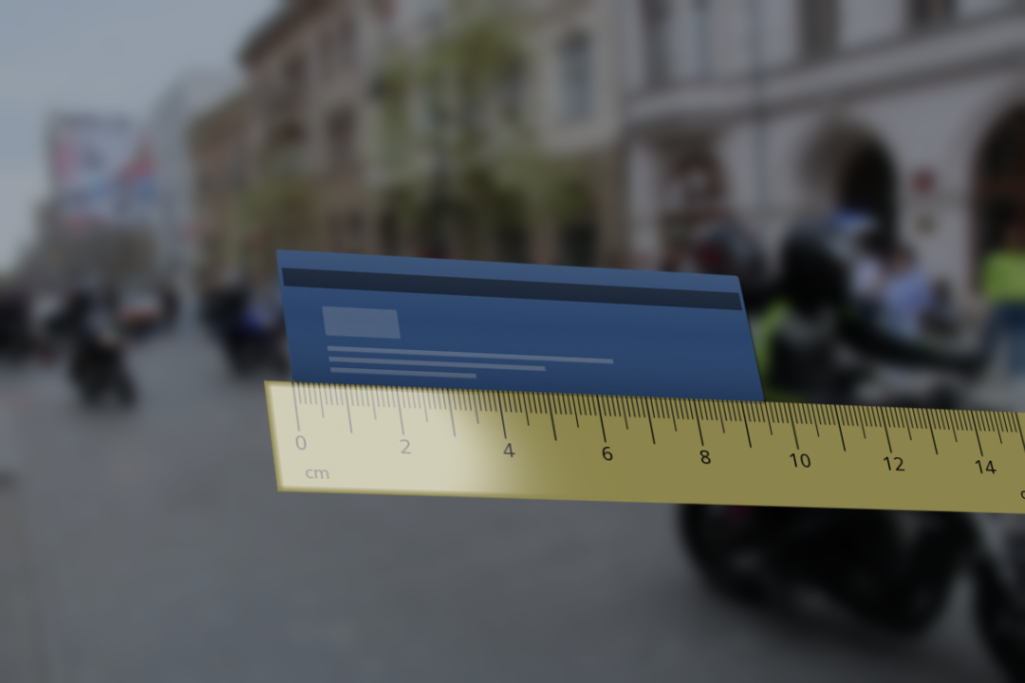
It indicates 9.5 cm
